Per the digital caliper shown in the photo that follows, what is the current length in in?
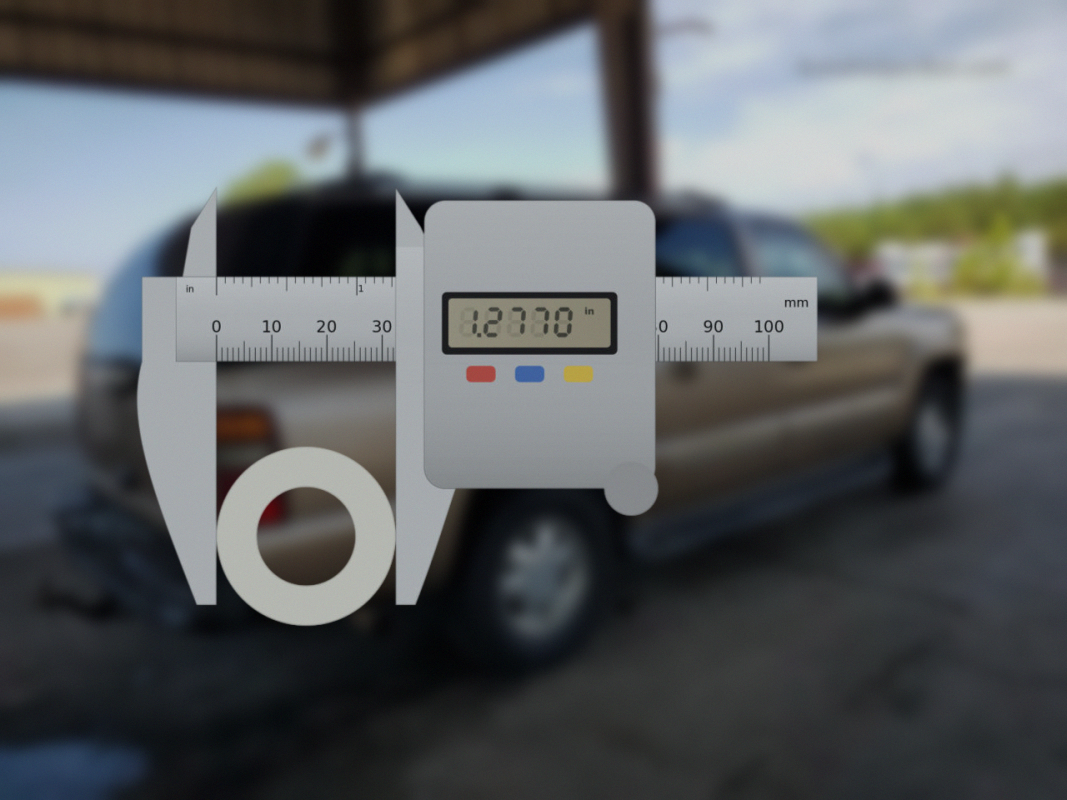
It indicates 1.2770 in
